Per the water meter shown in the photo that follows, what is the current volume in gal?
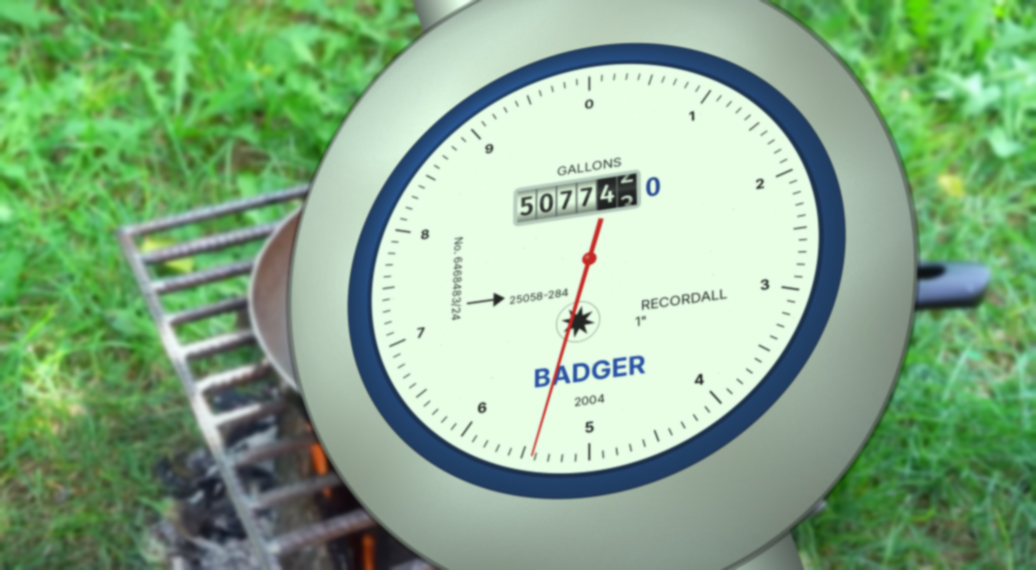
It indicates 5077425.4 gal
